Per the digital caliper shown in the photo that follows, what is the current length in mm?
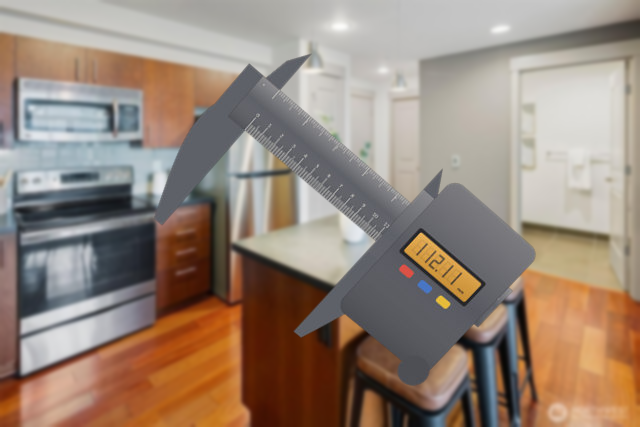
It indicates 112.11 mm
